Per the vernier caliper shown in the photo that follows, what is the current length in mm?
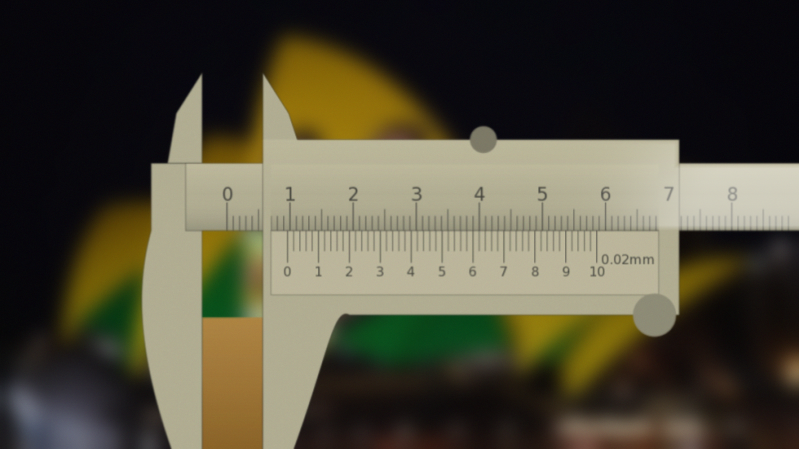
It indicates 9.6 mm
